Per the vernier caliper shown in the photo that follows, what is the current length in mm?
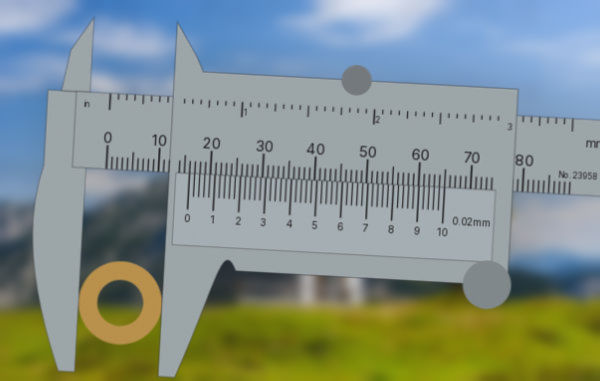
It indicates 16.0 mm
